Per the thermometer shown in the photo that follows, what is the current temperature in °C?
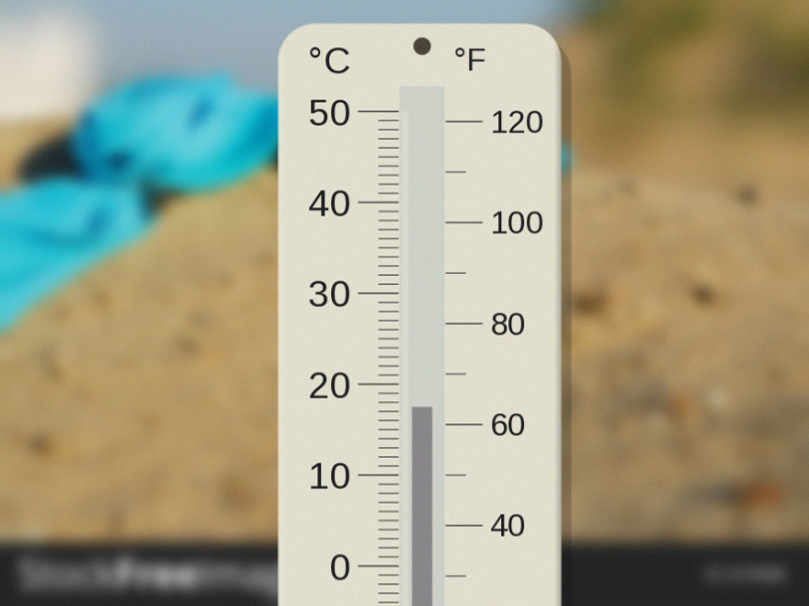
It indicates 17.5 °C
